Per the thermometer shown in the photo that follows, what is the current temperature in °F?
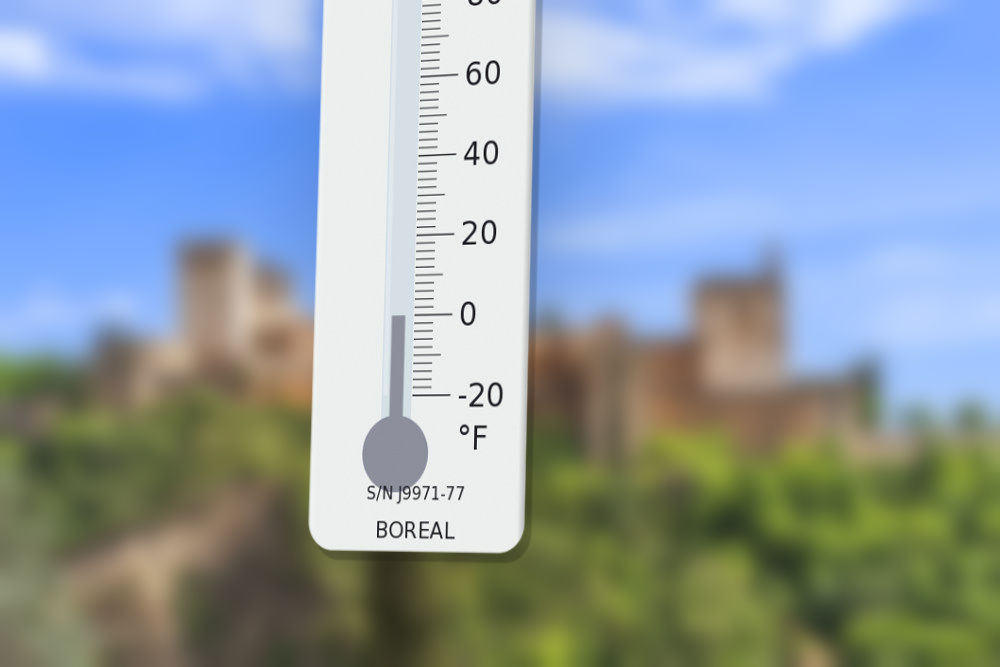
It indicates 0 °F
